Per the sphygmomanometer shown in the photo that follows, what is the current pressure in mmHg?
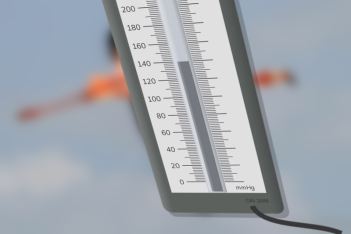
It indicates 140 mmHg
